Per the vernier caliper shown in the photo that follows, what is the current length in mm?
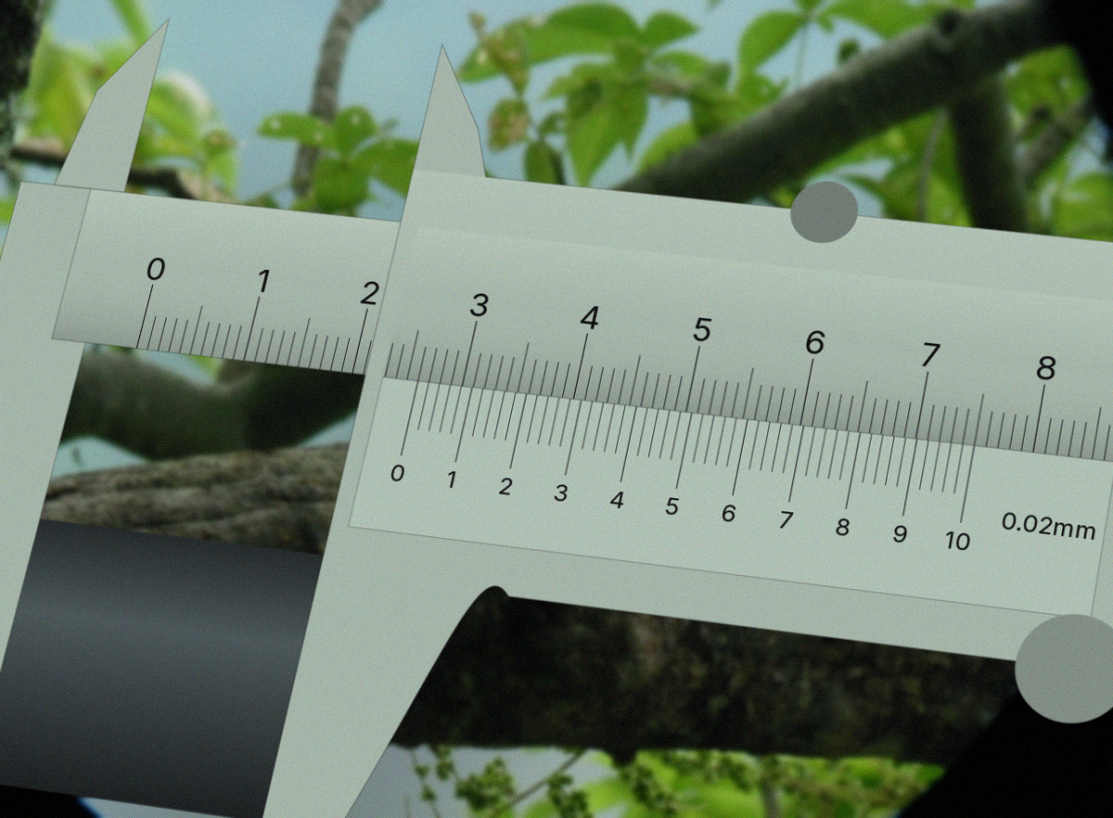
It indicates 26.0 mm
